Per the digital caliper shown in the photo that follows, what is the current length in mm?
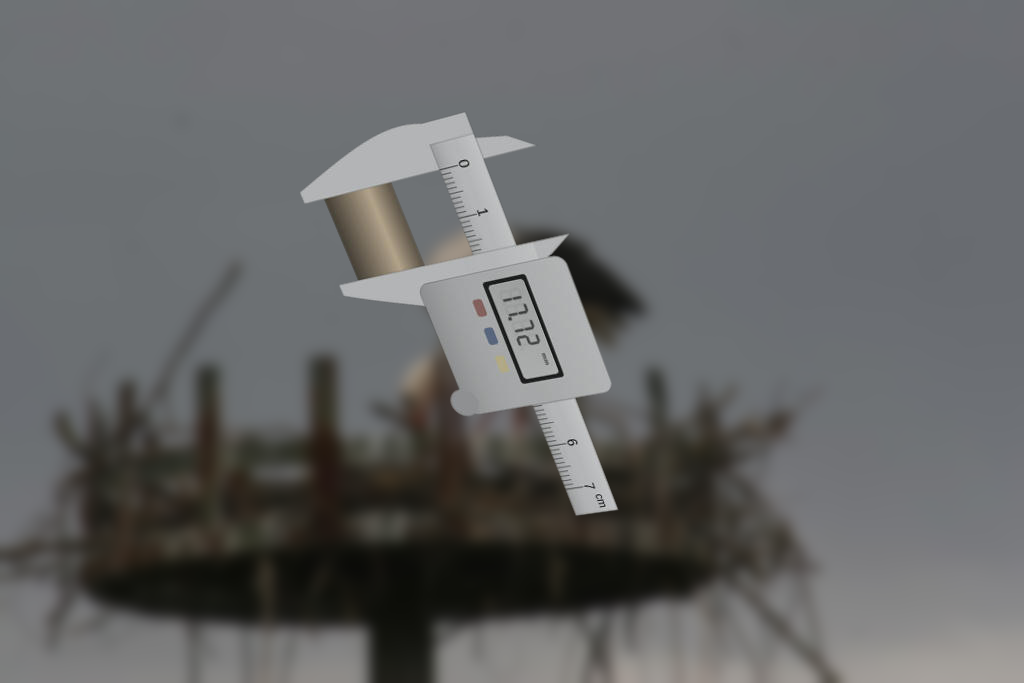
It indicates 17.72 mm
